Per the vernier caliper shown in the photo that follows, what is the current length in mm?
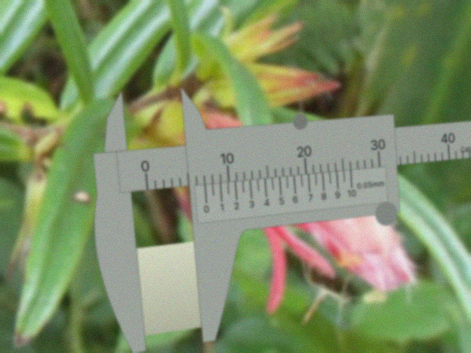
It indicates 7.0 mm
